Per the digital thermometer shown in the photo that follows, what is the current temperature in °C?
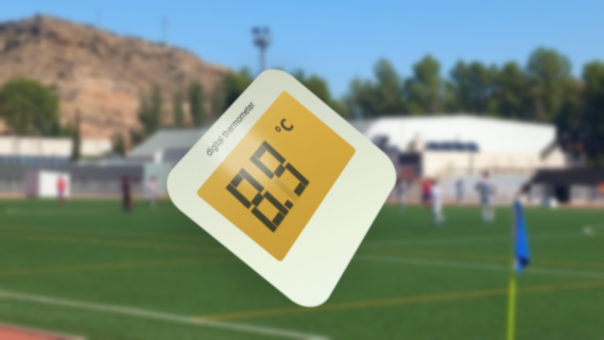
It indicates 8.9 °C
